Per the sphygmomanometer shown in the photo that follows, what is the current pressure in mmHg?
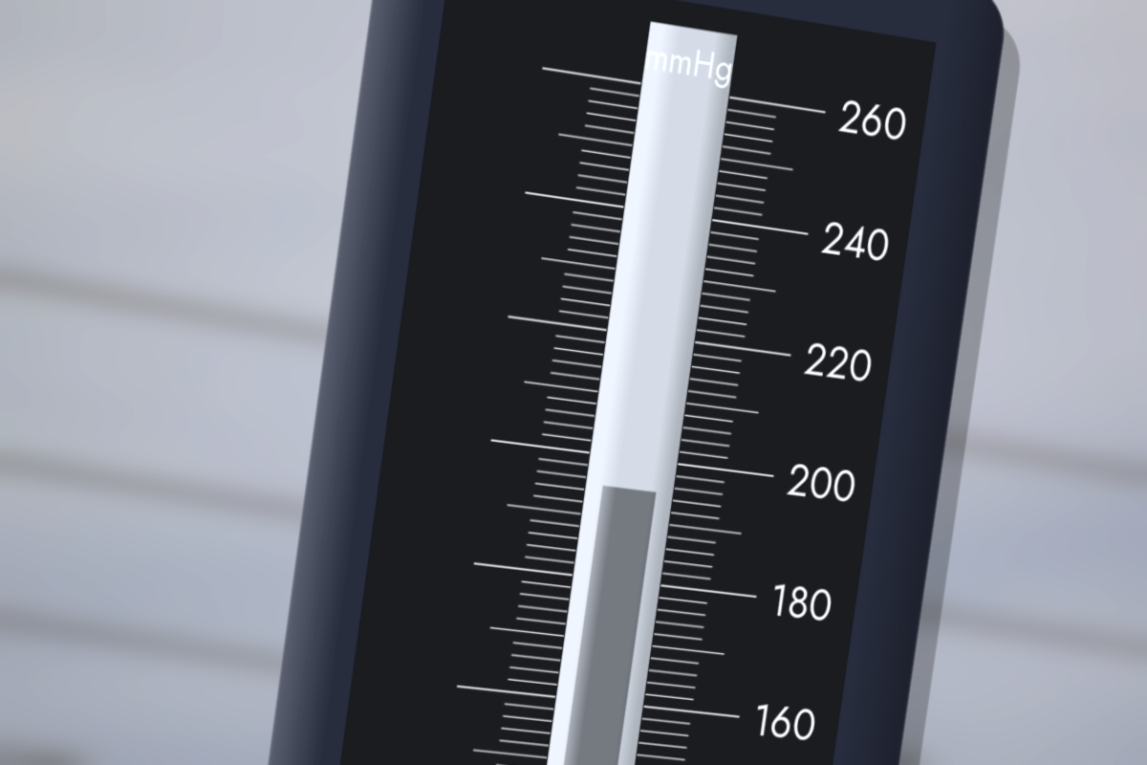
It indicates 195 mmHg
